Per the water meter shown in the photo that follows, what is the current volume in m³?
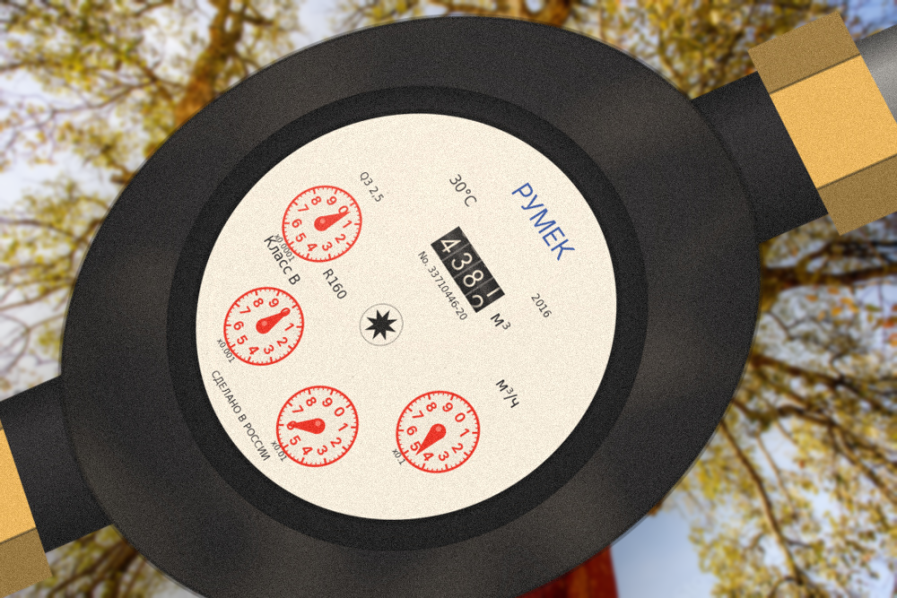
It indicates 4381.4600 m³
